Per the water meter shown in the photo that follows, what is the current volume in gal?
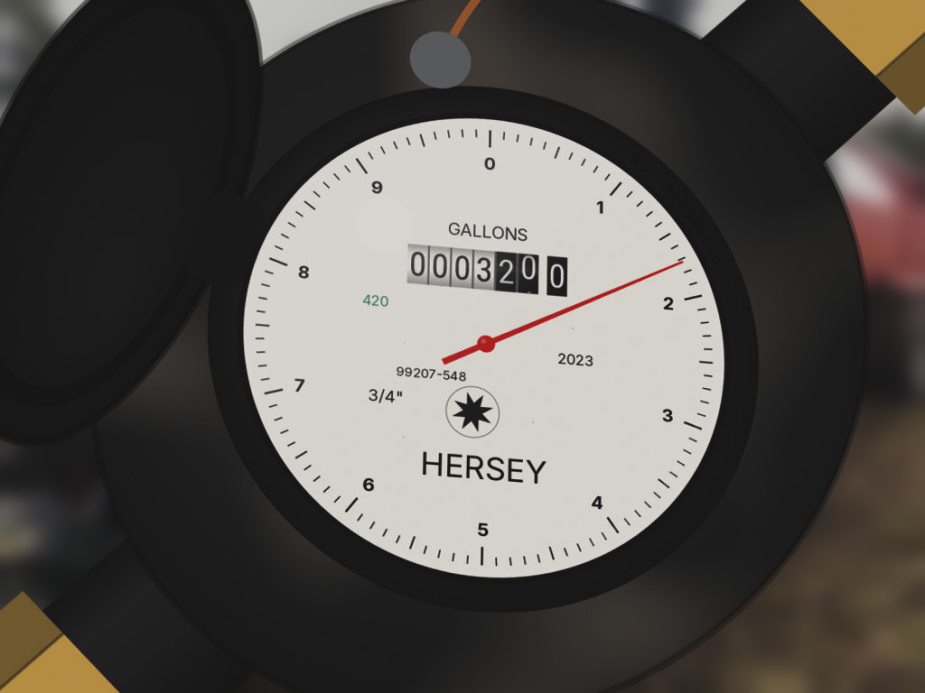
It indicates 3201.7 gal
